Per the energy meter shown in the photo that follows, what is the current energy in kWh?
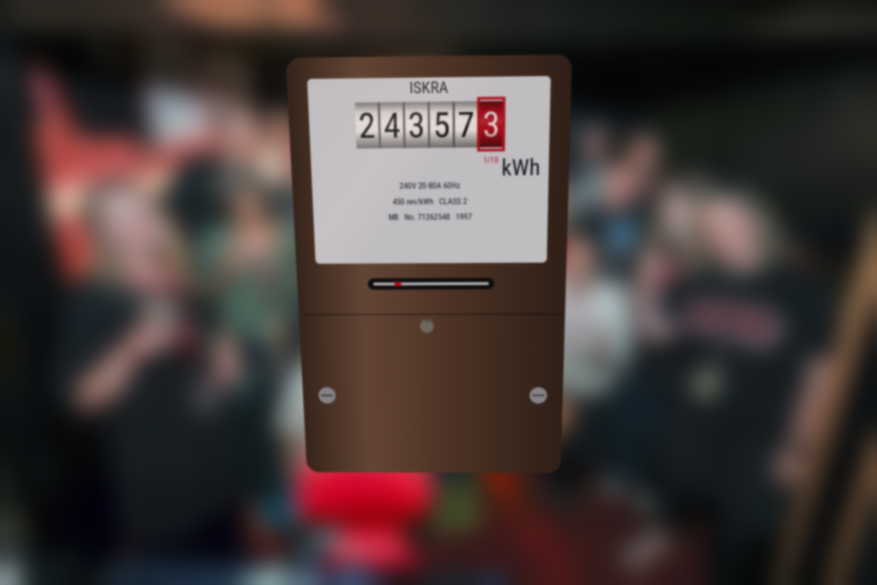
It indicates 24357.3 kWh
